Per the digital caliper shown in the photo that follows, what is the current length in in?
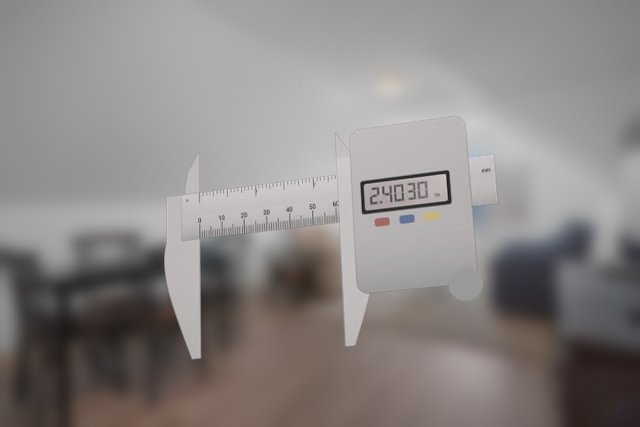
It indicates 2.4030 in
